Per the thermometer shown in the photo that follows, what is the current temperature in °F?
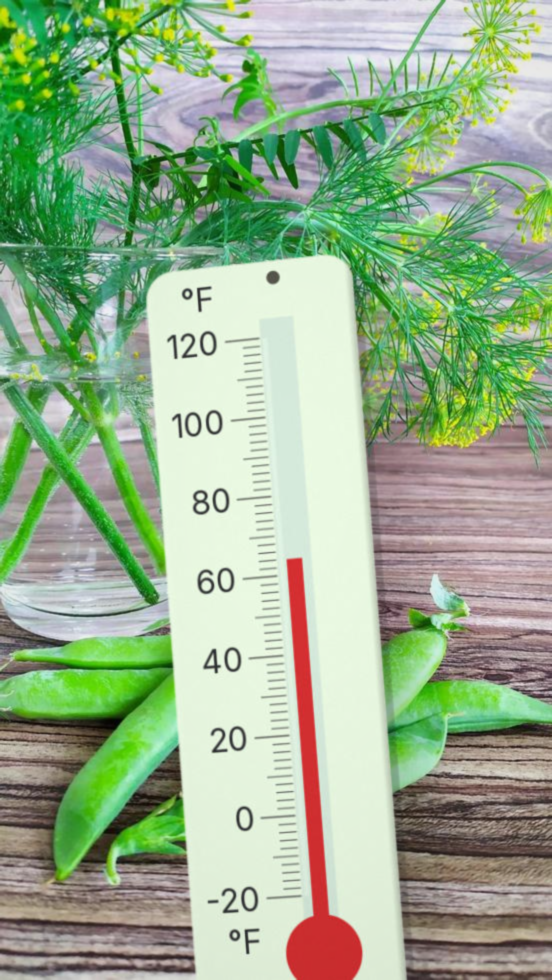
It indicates 64 °F
